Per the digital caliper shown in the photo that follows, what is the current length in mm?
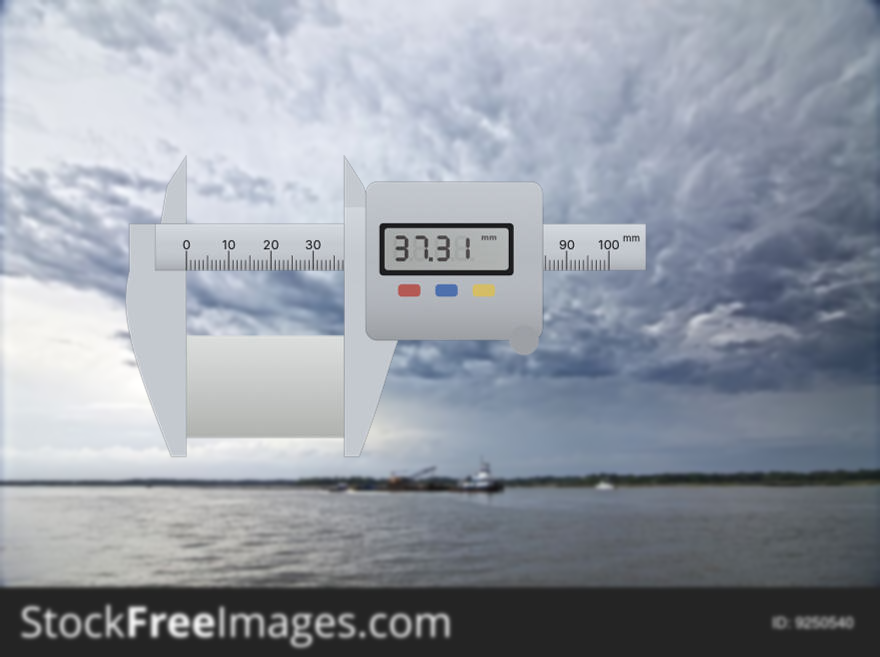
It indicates 37.31 mm
